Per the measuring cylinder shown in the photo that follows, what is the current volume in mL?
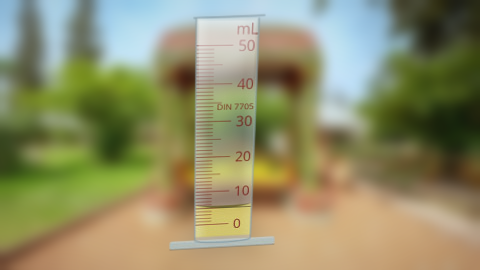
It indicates 5 mL
